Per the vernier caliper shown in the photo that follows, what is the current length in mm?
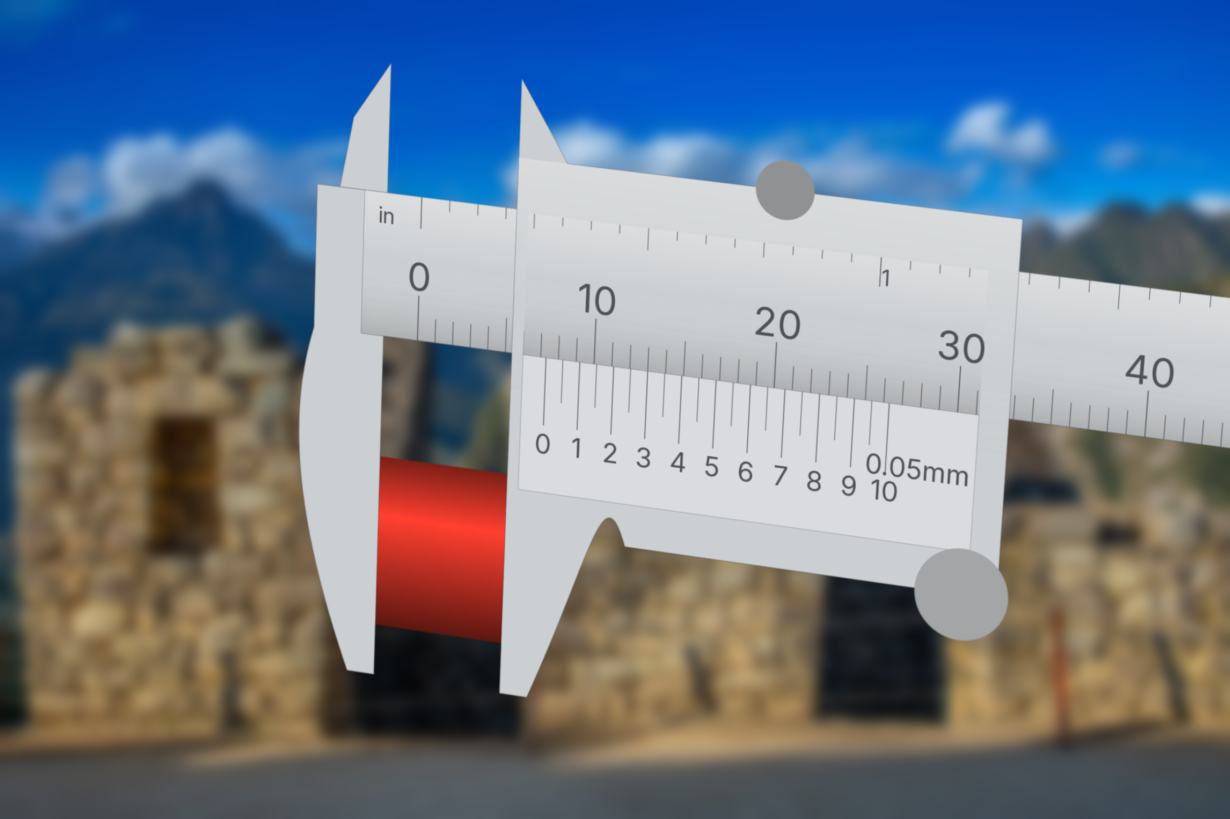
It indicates 7.3 mm
